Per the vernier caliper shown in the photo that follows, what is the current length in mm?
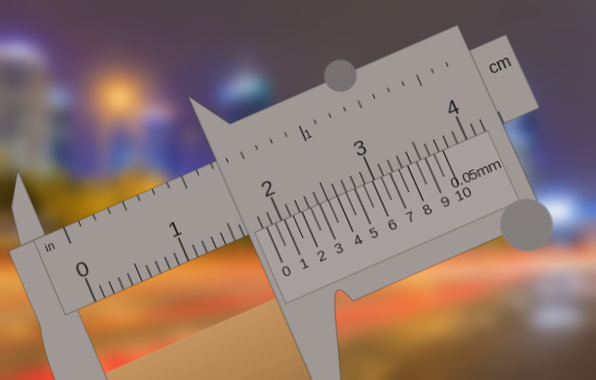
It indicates 18.4 mm
